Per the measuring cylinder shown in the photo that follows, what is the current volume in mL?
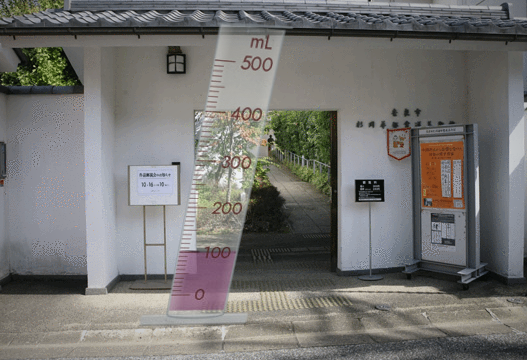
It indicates 100 mL
